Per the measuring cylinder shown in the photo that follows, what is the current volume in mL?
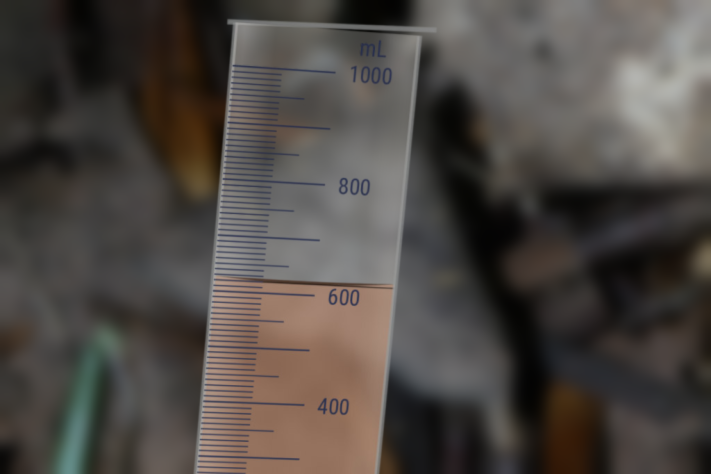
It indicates 620 mL
